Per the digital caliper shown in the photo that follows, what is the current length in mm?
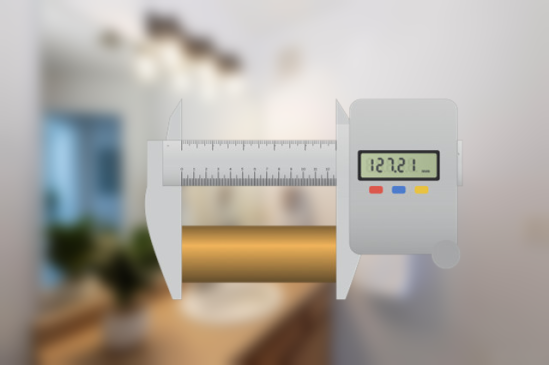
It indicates 127.21 mm
